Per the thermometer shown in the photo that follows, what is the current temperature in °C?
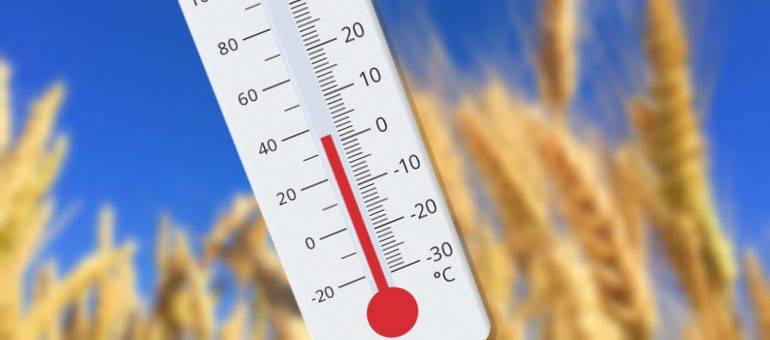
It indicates 2 °C
